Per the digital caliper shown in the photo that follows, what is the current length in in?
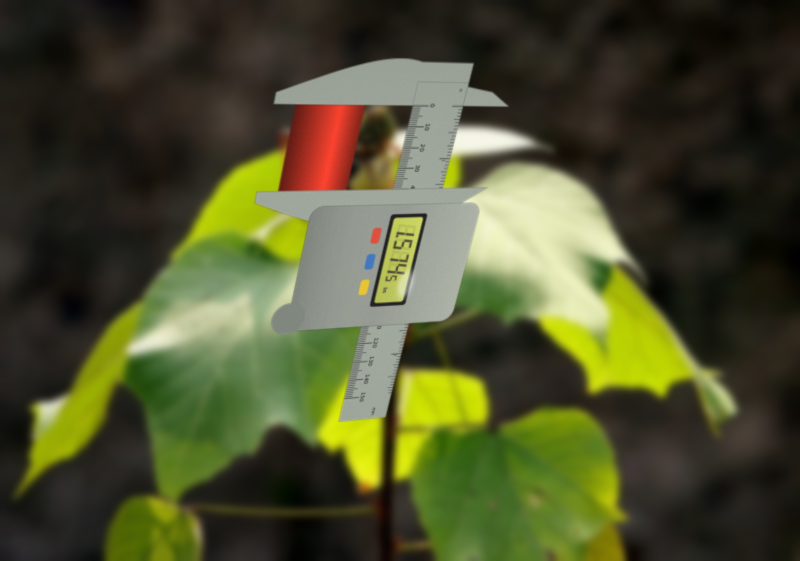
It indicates 1.5745 in
